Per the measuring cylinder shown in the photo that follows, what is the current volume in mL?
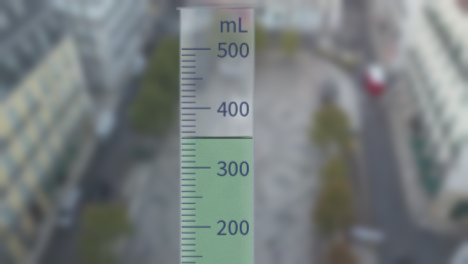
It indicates 350 mL
